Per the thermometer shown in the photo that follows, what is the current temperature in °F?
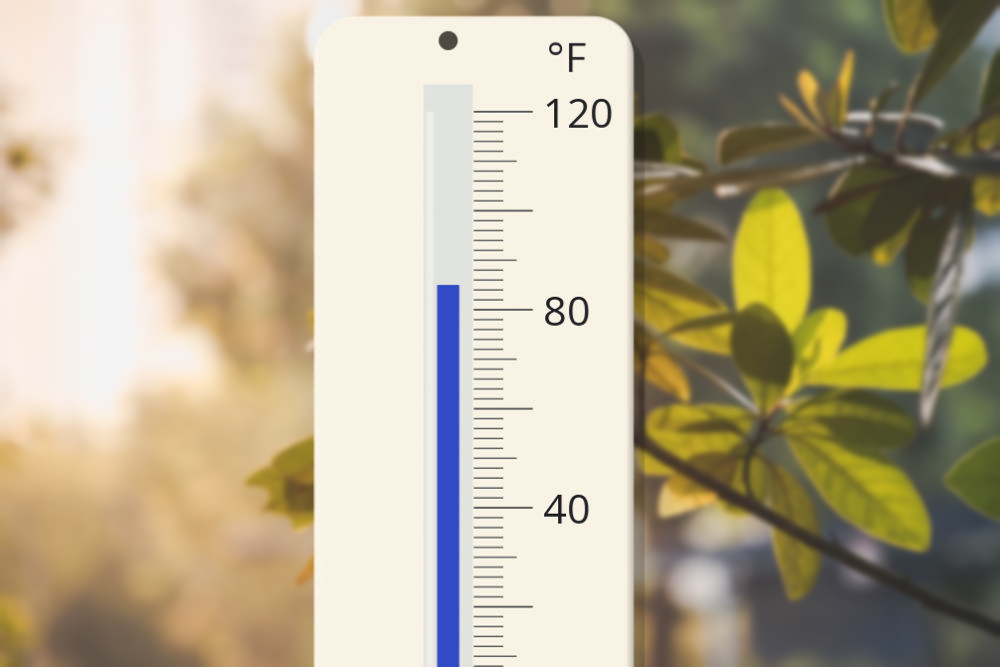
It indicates 85 °F
